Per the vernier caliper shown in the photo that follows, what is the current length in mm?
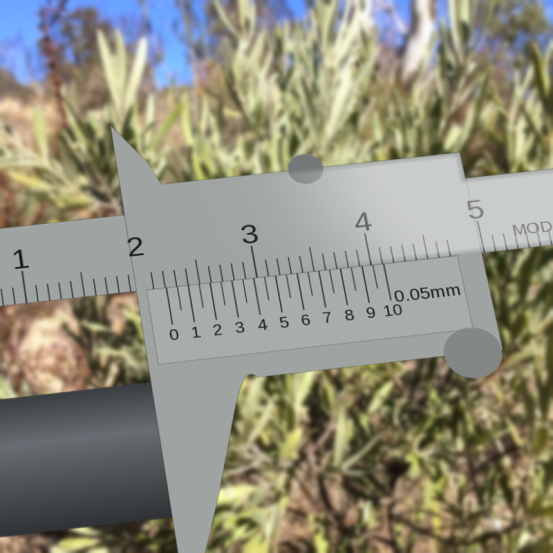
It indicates 22.1 mm
